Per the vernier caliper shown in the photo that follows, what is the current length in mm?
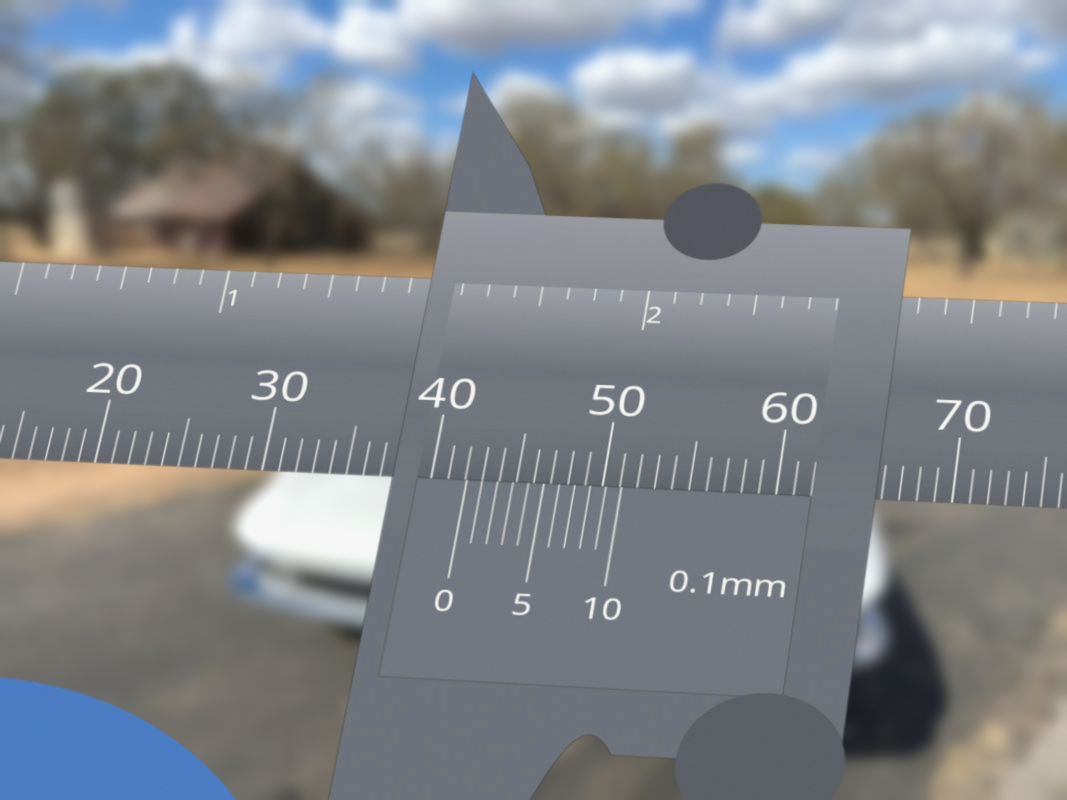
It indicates 42.1 mm
